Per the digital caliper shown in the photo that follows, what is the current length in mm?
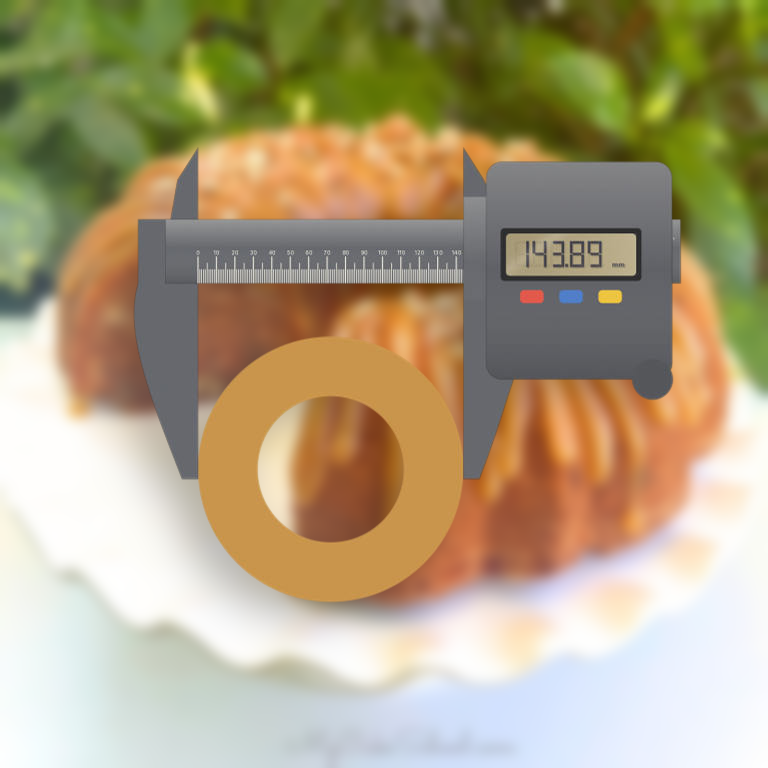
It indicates 143.89 mm
